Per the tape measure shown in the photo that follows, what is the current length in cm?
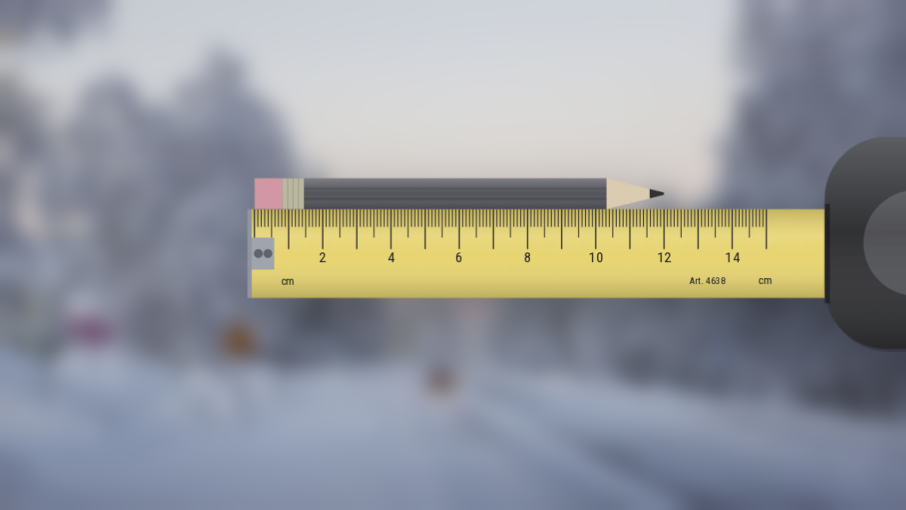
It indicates 12 cm
